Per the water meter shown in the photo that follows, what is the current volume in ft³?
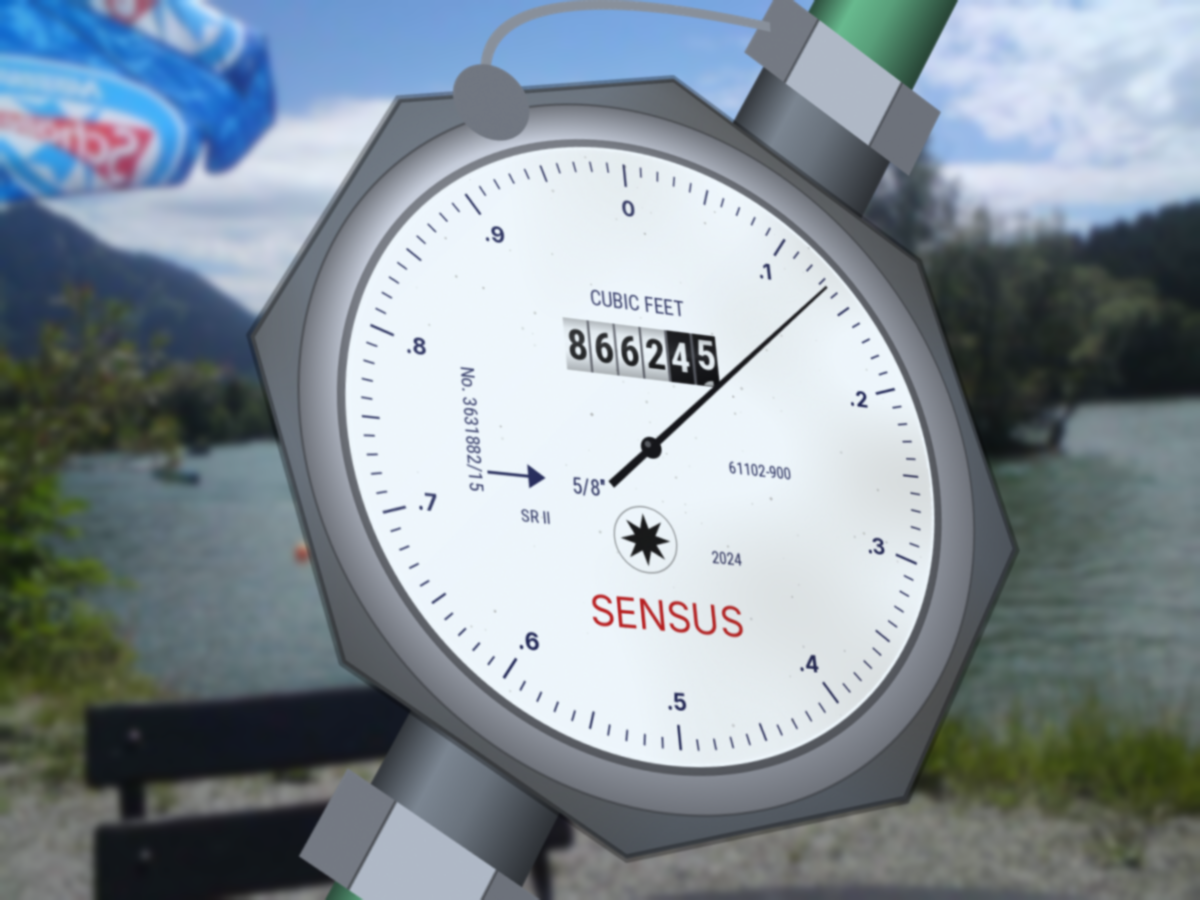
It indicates 866245.13 ft³
